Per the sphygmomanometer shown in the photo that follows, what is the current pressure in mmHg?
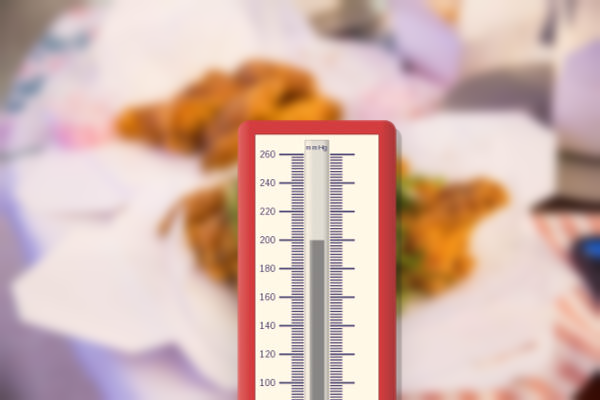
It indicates 200 mmHg
